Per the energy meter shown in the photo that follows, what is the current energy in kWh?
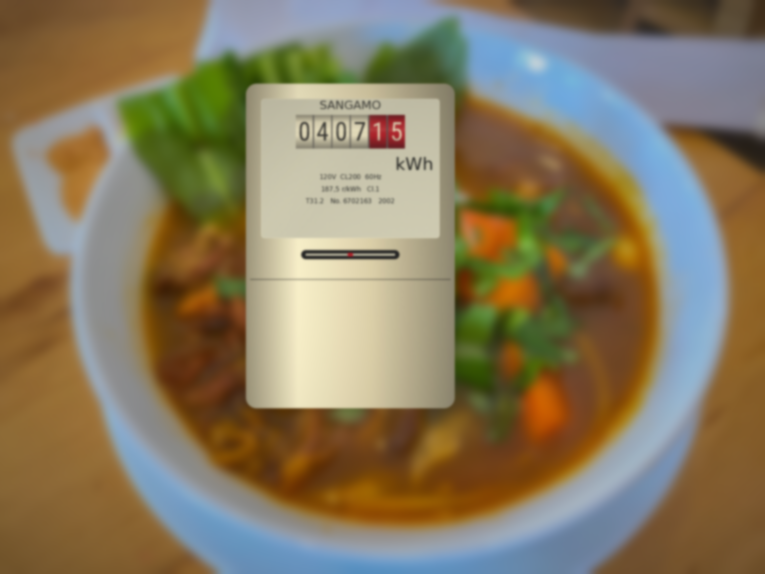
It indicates 407.15 kWh
